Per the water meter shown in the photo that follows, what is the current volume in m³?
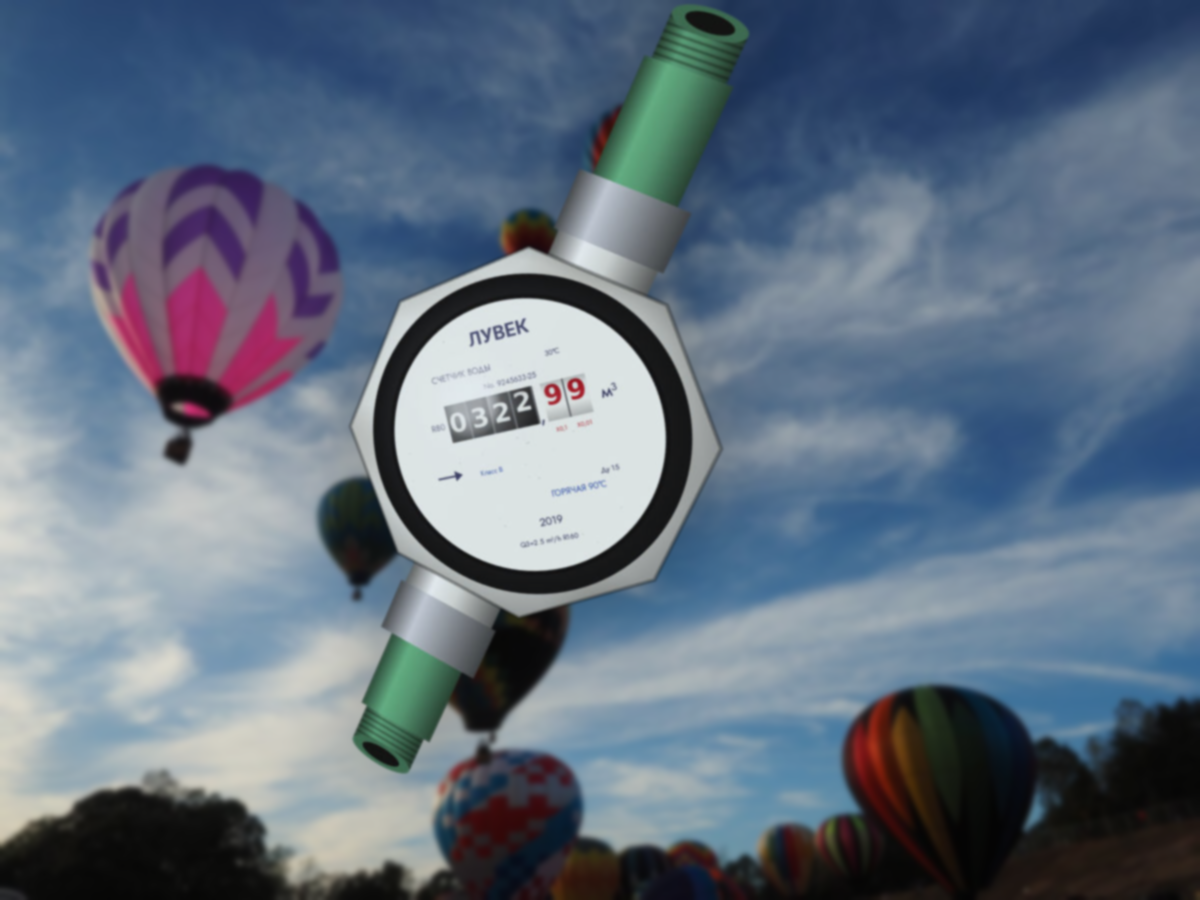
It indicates 322.99 m³
